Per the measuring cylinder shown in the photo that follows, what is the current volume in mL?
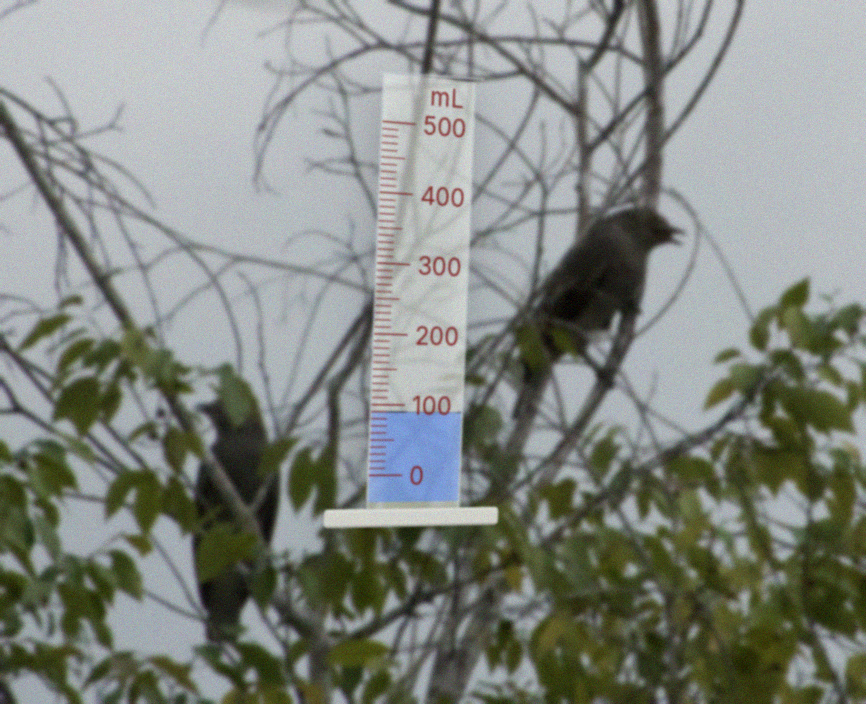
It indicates 90 mL
